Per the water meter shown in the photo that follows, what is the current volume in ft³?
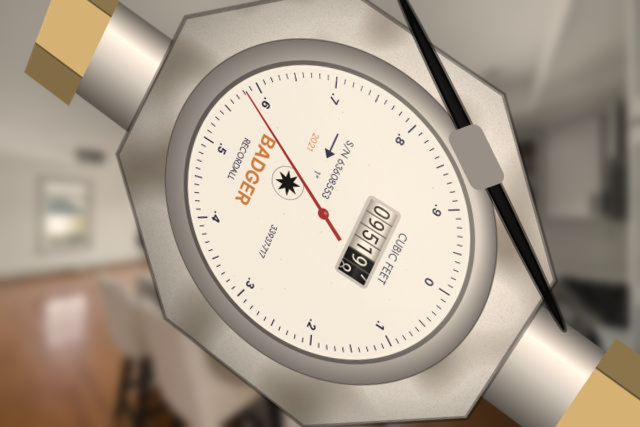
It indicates 95197.58 ft³
